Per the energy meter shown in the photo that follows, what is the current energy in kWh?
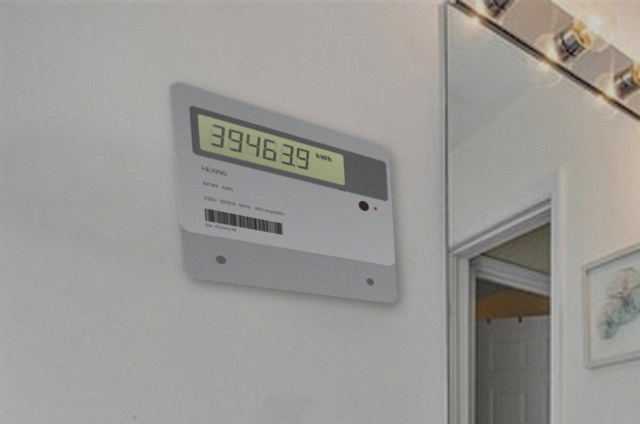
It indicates 39463.9 kWh
